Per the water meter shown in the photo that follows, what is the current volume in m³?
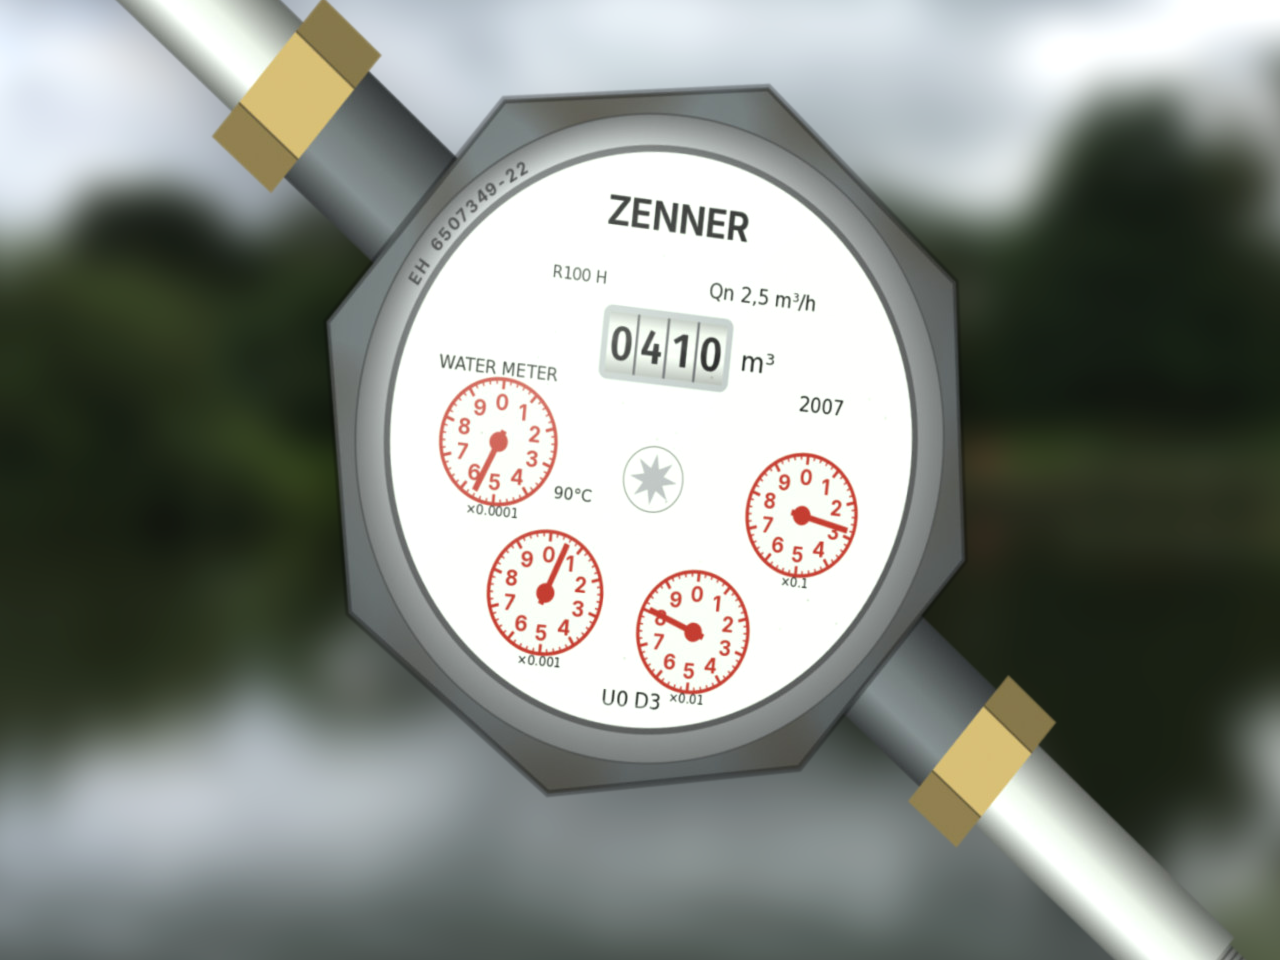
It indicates 410.2805 m³
